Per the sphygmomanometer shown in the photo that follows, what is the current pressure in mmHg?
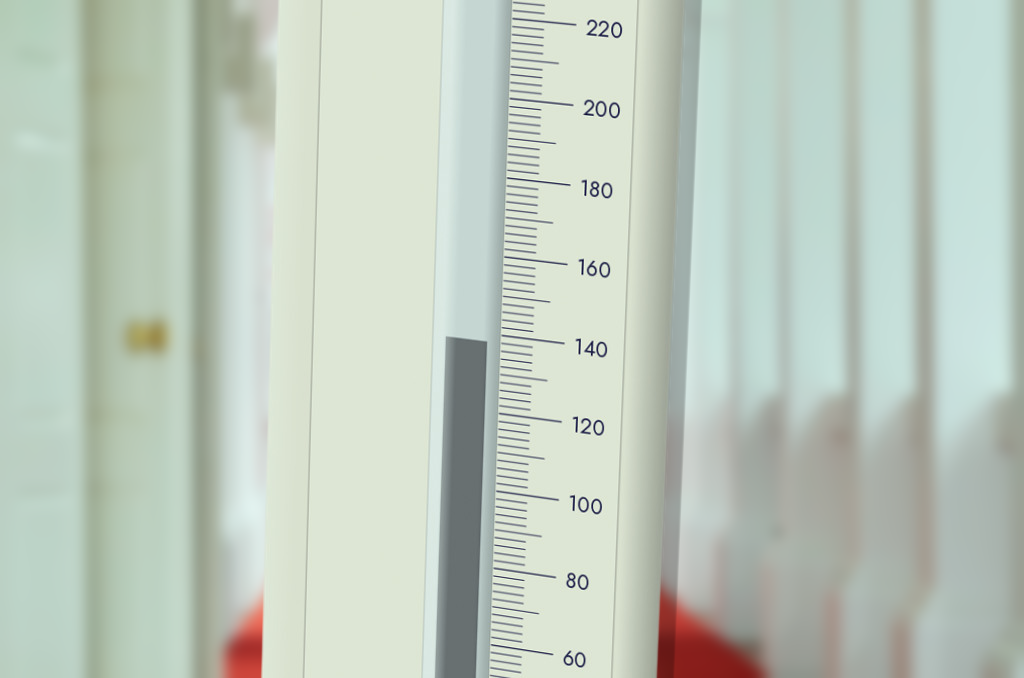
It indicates 138 mmHg
